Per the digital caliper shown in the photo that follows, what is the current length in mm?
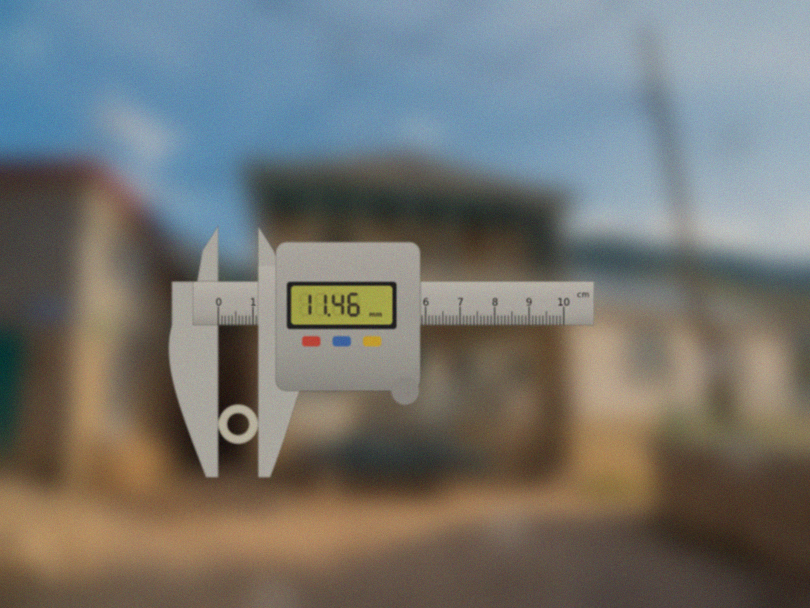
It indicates 11.46 mm
